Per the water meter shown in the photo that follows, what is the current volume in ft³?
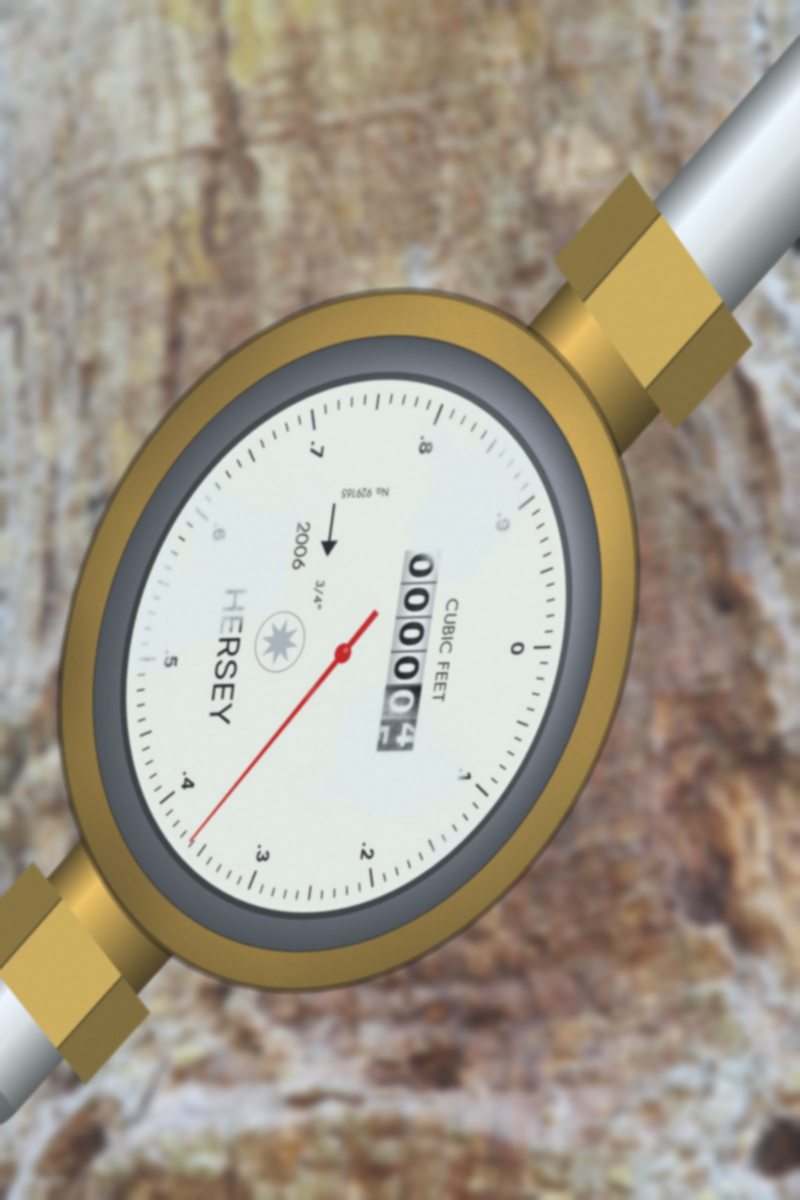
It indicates 4.36 ft³
